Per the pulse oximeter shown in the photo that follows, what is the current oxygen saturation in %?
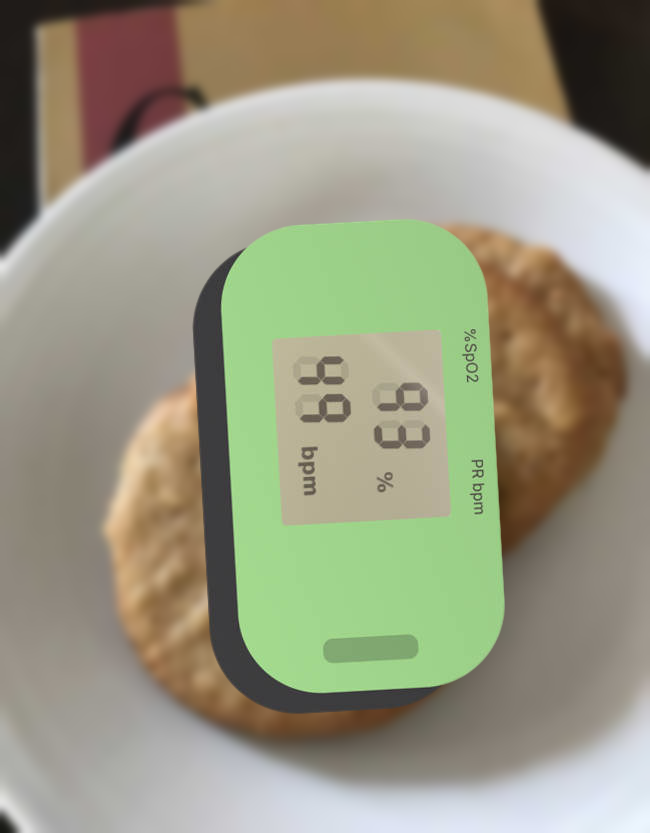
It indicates 93 %
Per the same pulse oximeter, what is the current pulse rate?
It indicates 49 bpm
